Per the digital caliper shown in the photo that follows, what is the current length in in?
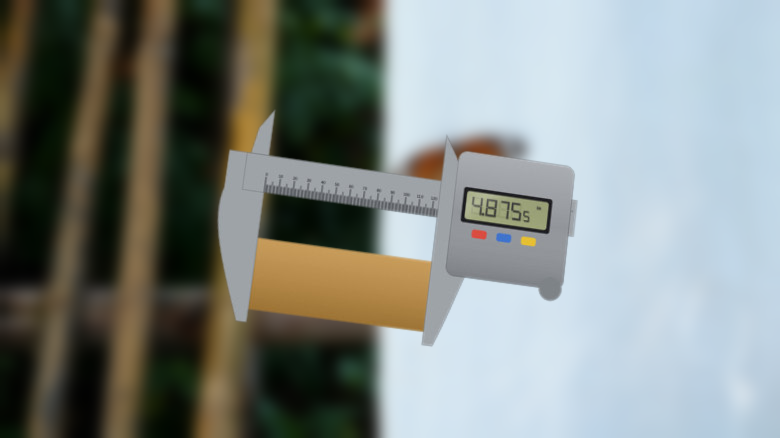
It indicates 4.8755 in
